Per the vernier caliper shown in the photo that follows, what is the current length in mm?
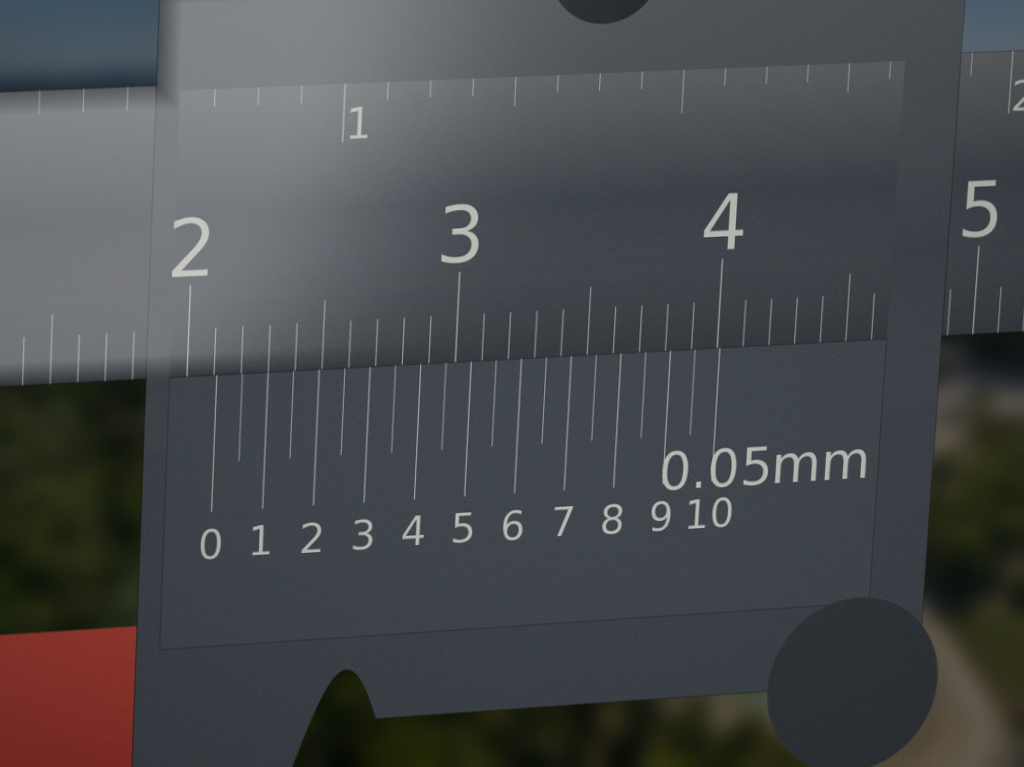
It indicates 21.10 mm
